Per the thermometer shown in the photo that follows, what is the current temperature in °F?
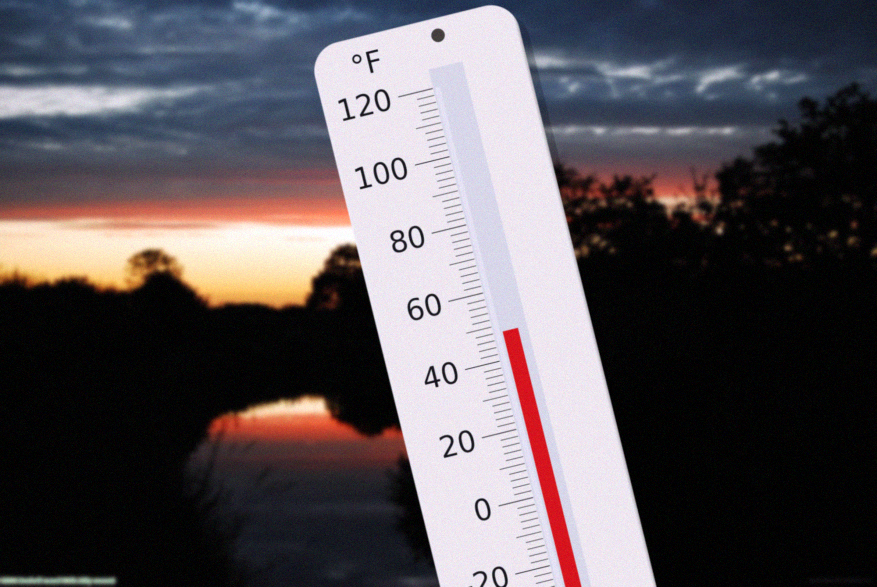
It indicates 48 °F
